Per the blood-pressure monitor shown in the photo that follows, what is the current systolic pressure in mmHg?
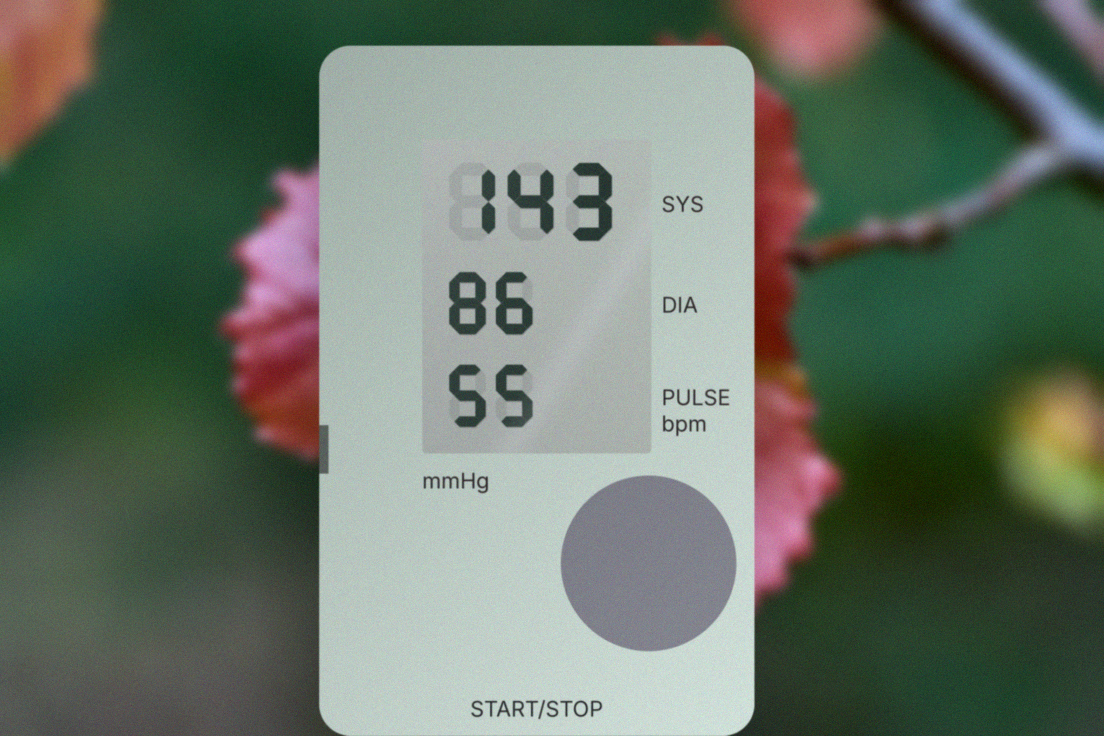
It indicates 143 mmHg
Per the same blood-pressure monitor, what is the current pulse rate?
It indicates 55 bpm
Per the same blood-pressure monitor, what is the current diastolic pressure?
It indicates 86 mmHg
